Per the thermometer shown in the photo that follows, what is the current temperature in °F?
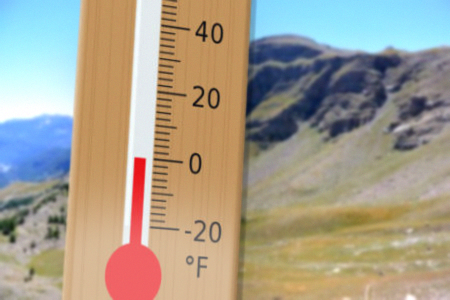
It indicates 0 °F
